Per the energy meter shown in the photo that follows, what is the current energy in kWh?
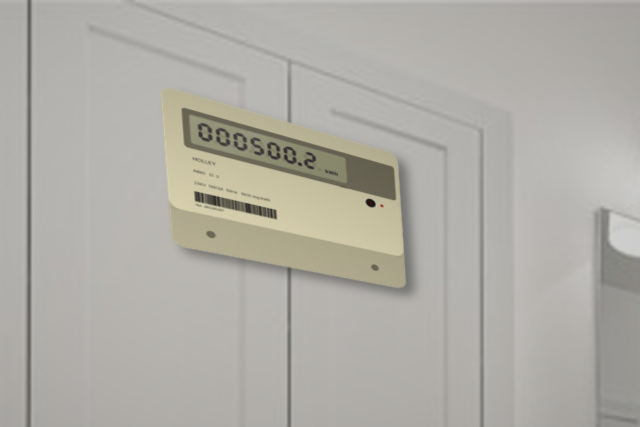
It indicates 500.2 kWh
